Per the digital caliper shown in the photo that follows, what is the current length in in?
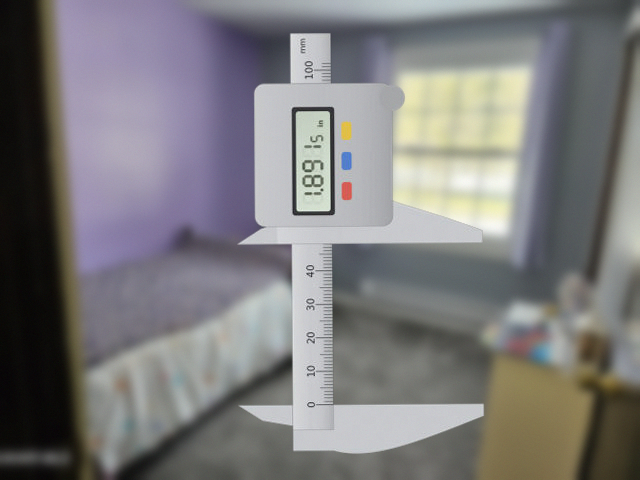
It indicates 1.8915 in
